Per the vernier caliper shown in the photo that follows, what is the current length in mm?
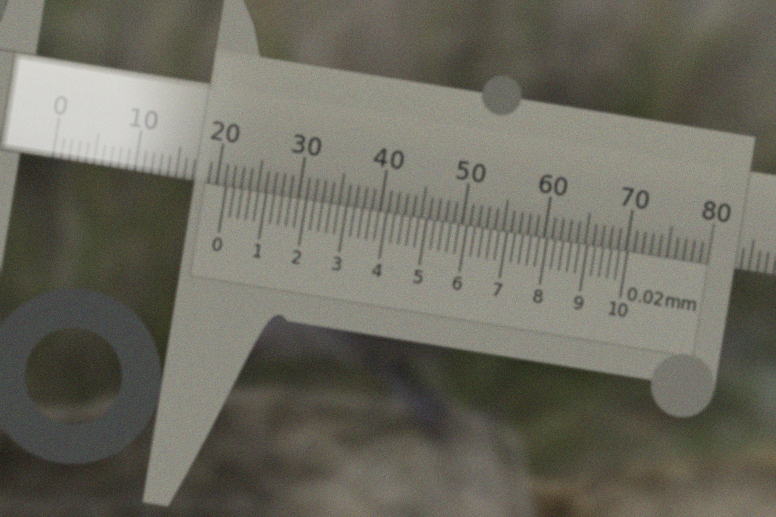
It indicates 21.2 mm
